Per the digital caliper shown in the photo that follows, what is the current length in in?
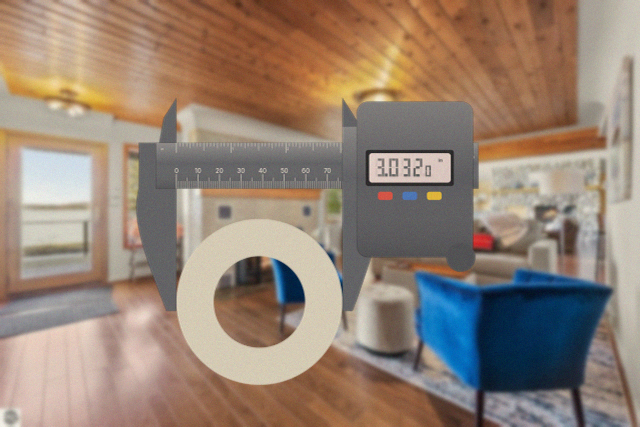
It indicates 3.0320 in
